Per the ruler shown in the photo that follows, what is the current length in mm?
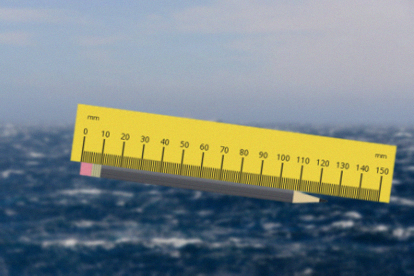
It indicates 125 mm
